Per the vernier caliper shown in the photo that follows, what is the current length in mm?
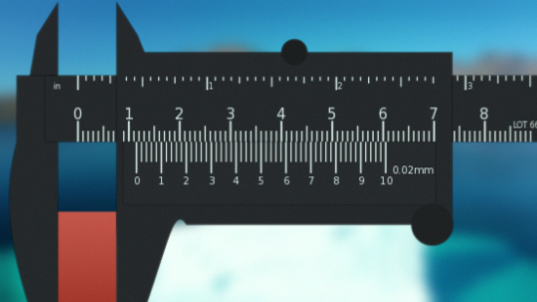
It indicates 11.5 mm
